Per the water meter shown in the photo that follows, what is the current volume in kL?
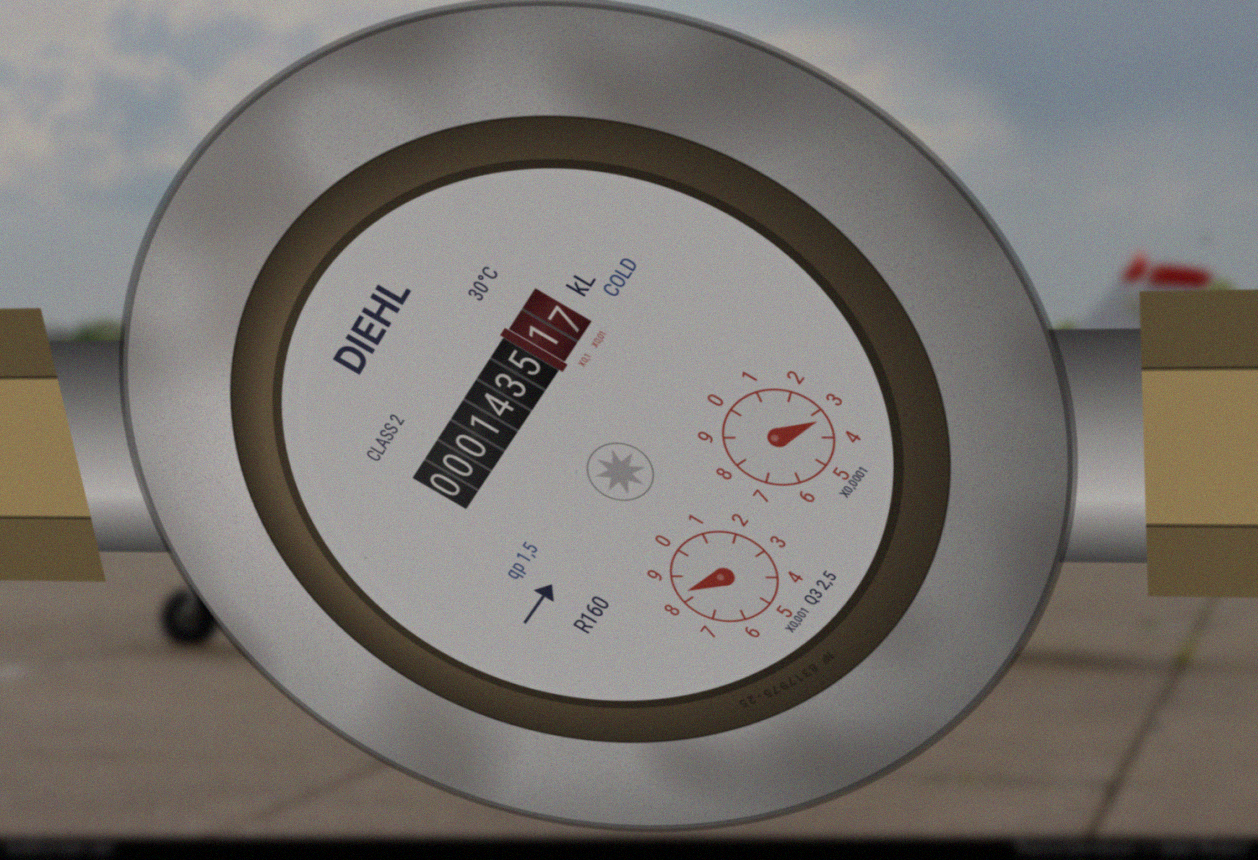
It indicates 1435.1683 kL
